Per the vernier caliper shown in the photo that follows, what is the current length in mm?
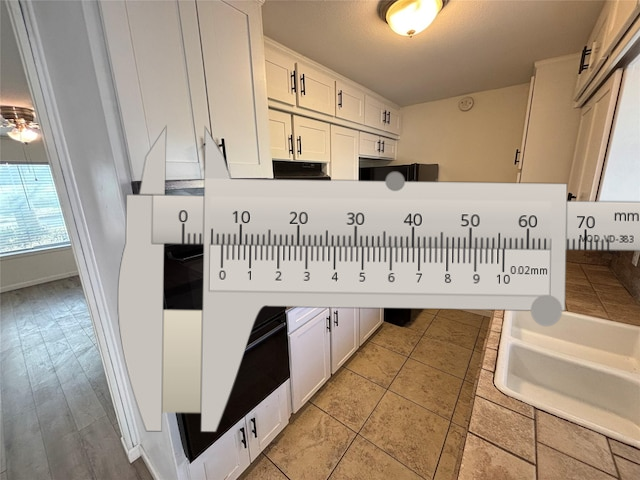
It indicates 6.8 mm
